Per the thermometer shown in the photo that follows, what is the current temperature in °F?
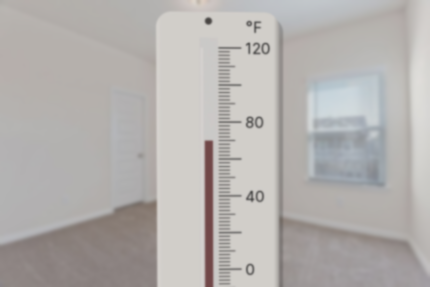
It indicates 70 °F
